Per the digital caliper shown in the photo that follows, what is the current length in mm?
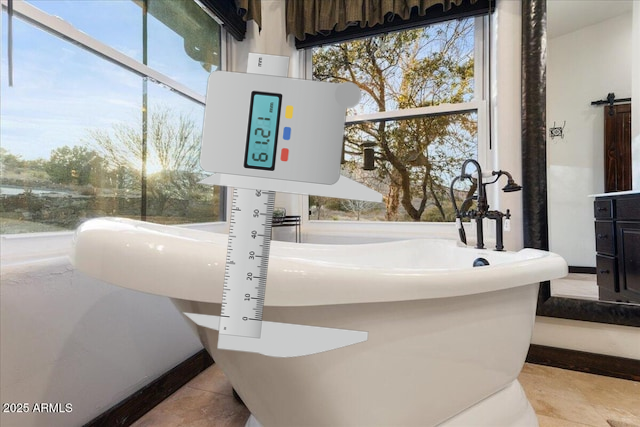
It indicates 61.21 mm
